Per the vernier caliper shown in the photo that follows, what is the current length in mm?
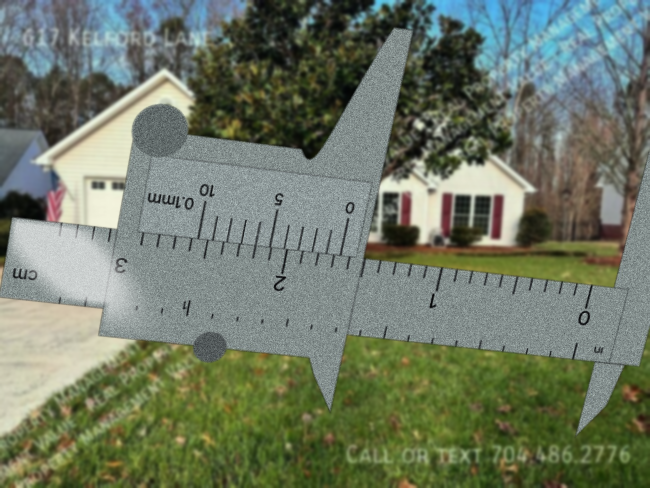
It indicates 16.6 mm
